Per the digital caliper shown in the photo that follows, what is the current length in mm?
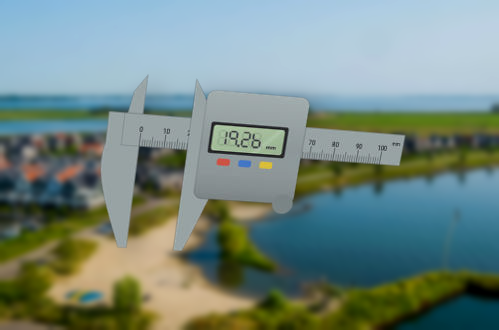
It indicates 19.26 mm
